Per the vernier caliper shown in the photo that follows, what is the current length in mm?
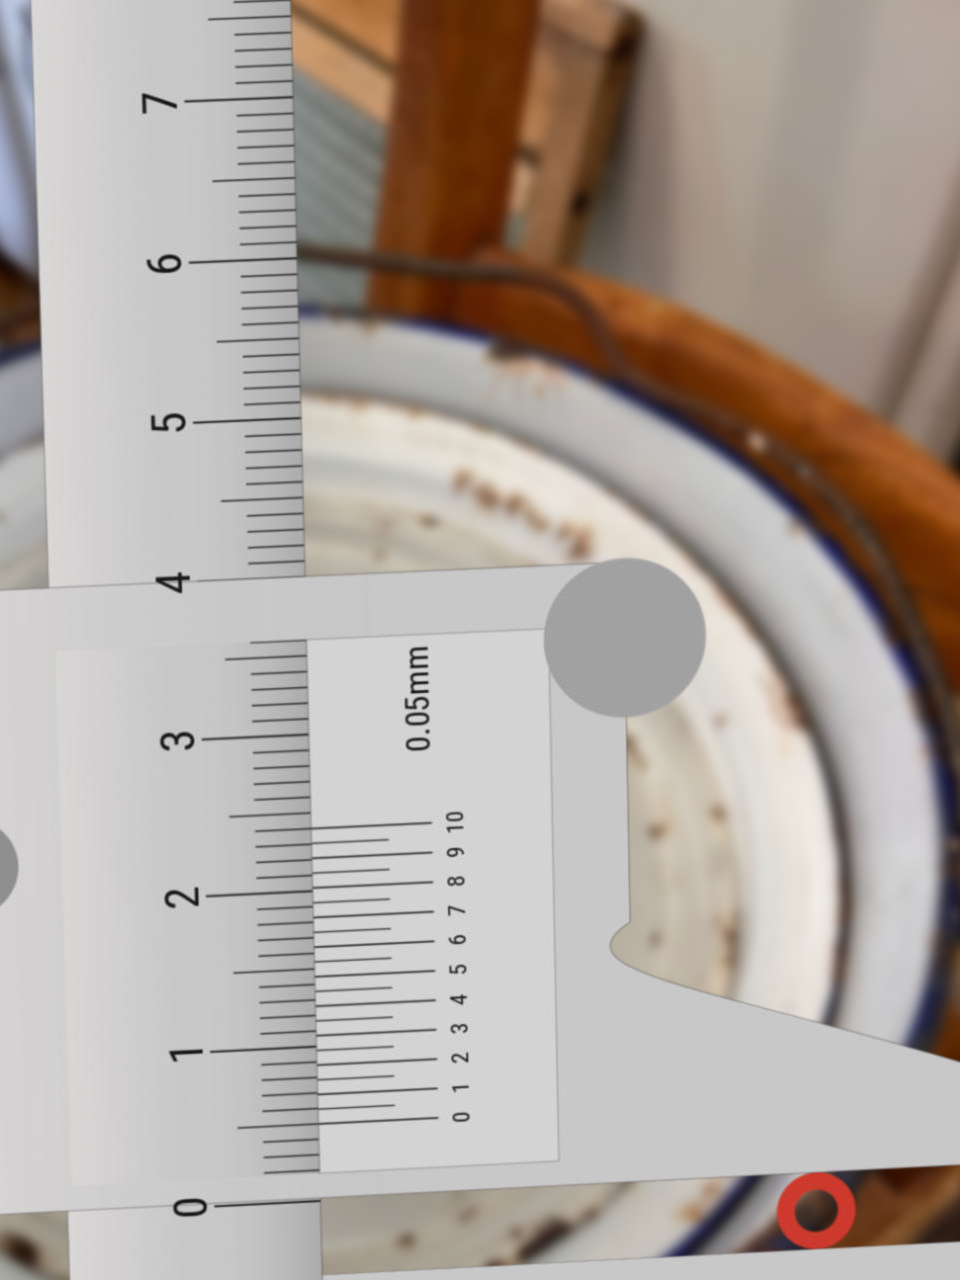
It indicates 5.0 mm
